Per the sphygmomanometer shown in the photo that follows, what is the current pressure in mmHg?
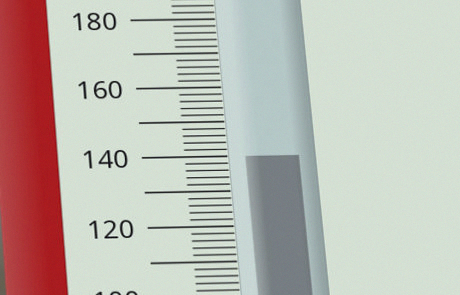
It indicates 140 mmHg
